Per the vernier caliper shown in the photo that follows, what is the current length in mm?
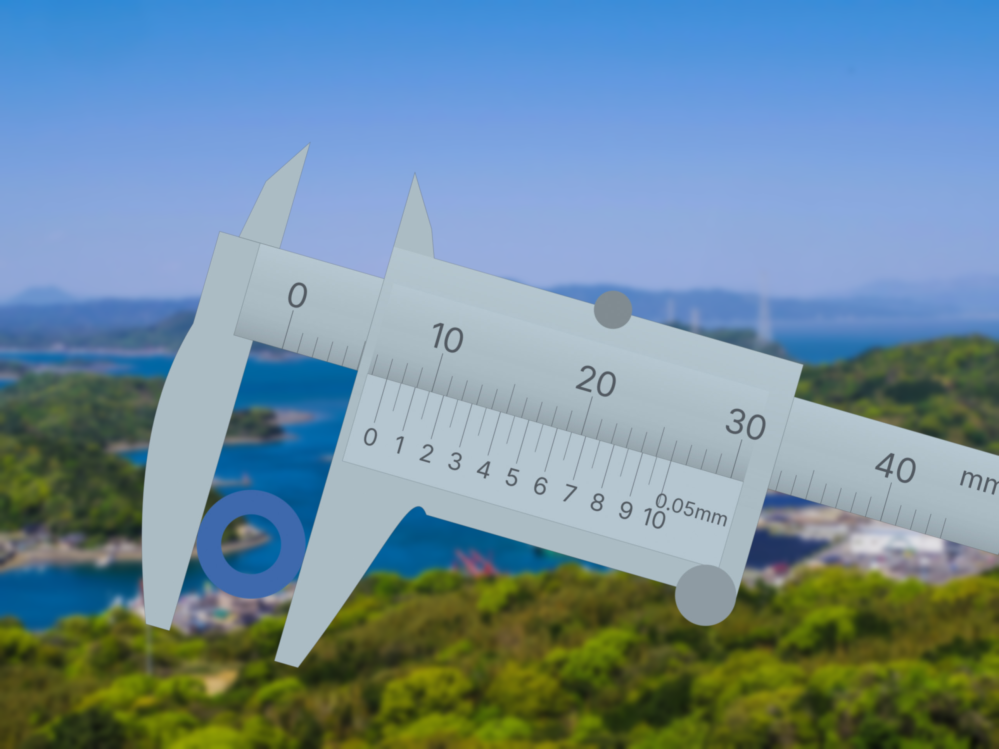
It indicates 7.0 mm
